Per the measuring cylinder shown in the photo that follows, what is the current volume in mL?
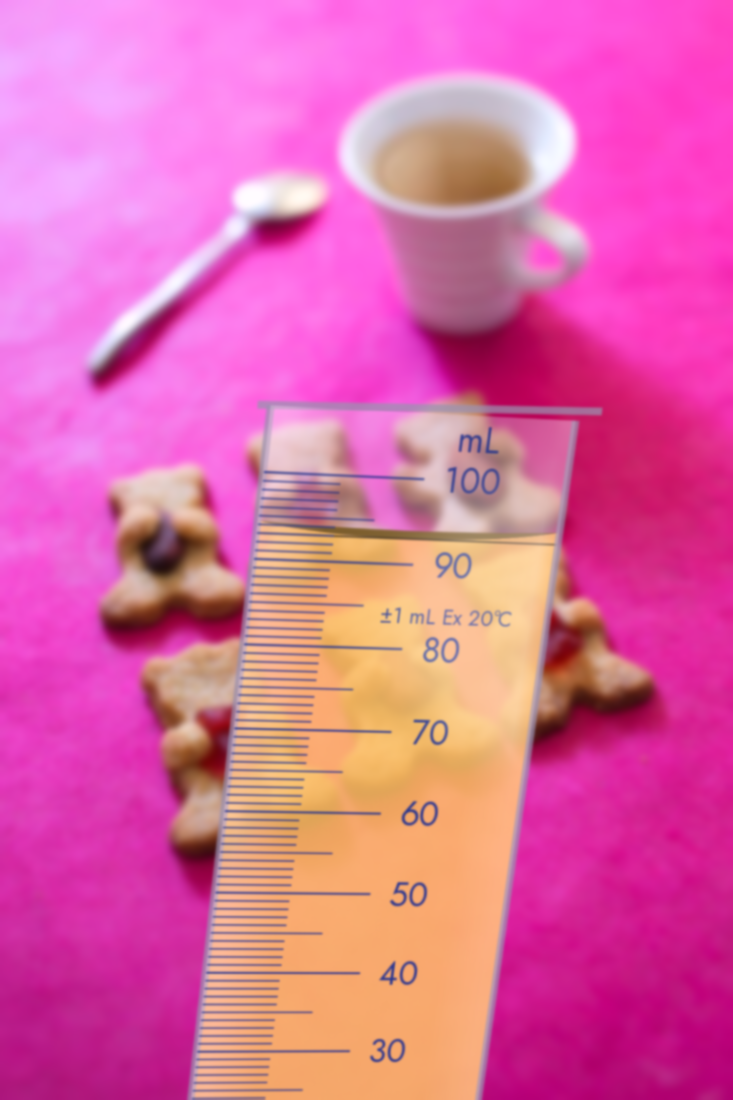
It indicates 93 mL
